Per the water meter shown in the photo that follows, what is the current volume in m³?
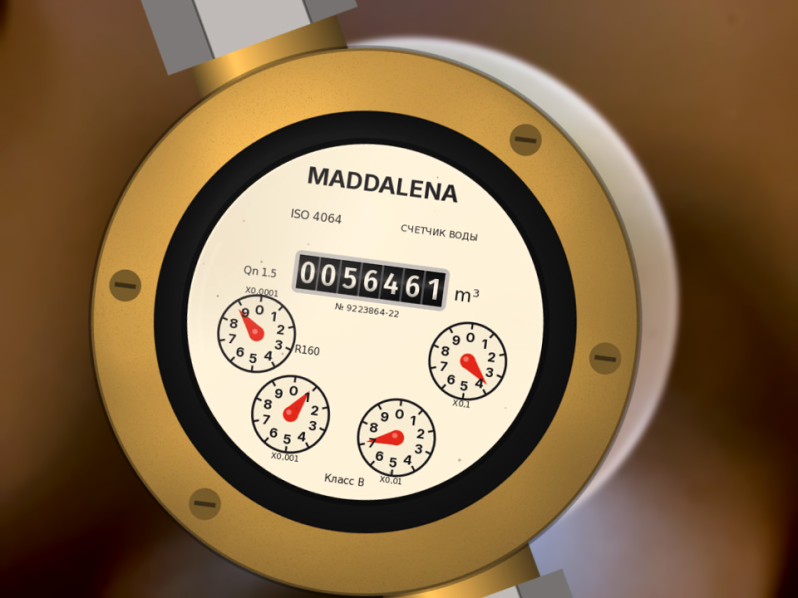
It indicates 56461.3708 m³
